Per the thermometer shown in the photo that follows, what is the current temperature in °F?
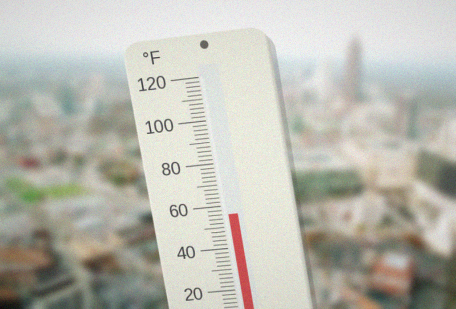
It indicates 56 °F
